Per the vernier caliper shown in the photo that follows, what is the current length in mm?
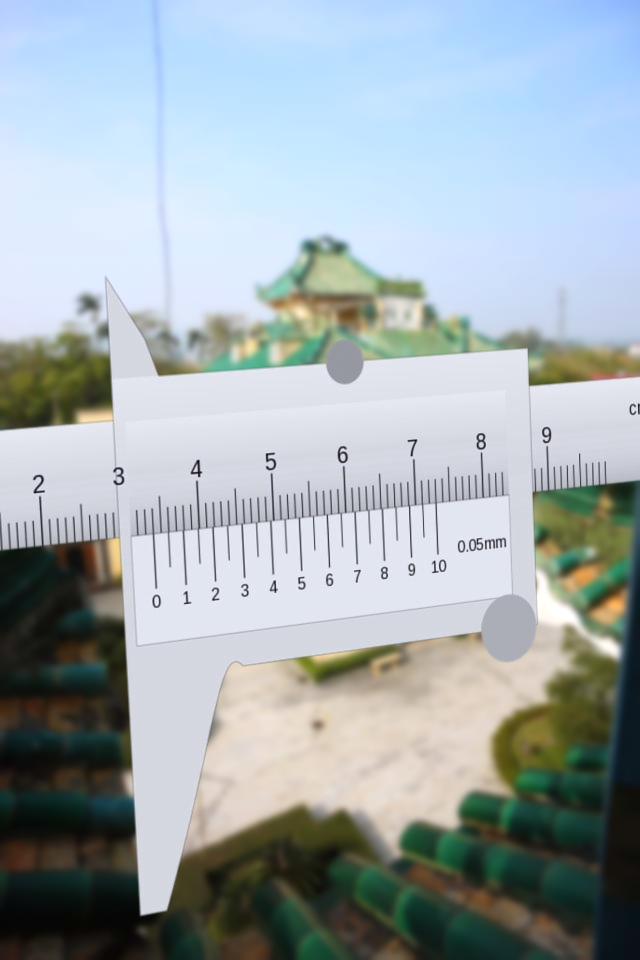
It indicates 34.0 mm
